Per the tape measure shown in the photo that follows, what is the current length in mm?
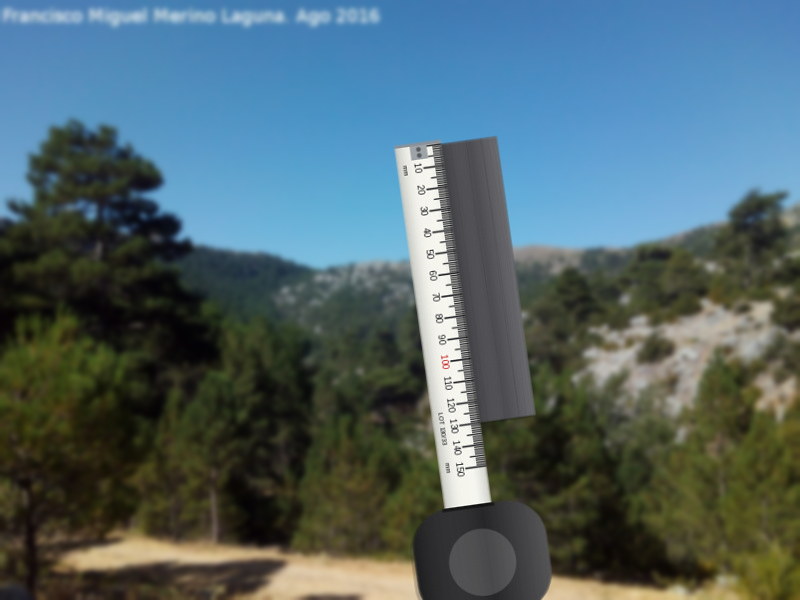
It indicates 130 mm
